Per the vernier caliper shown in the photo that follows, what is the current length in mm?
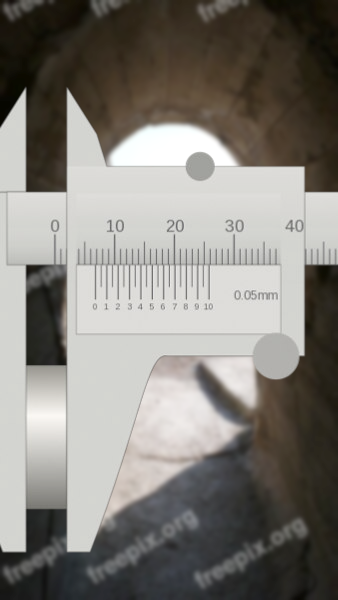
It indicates 6.8 mm
